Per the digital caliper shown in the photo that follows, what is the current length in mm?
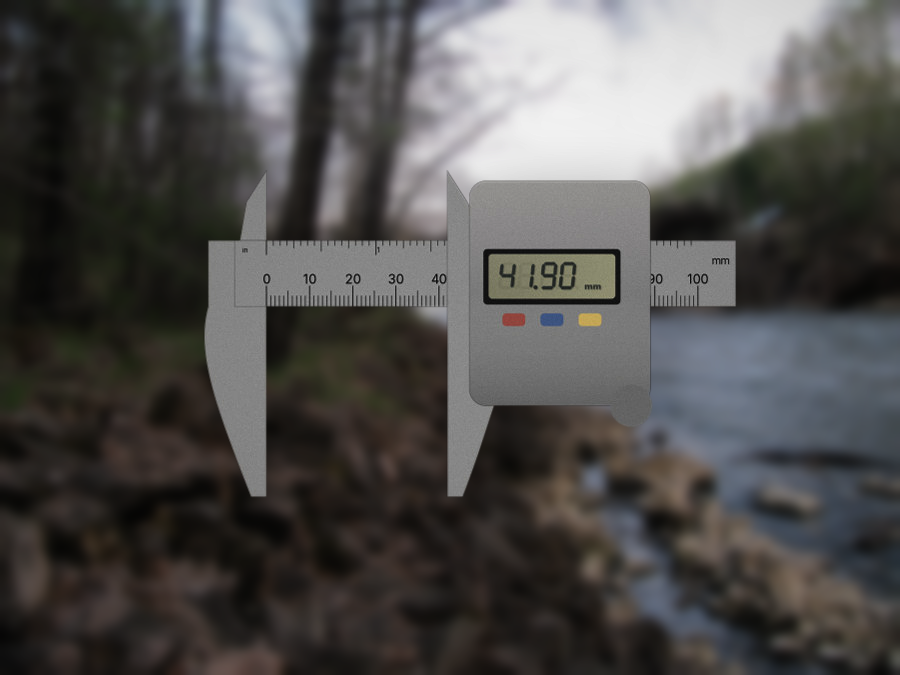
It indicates 41.90 mm
